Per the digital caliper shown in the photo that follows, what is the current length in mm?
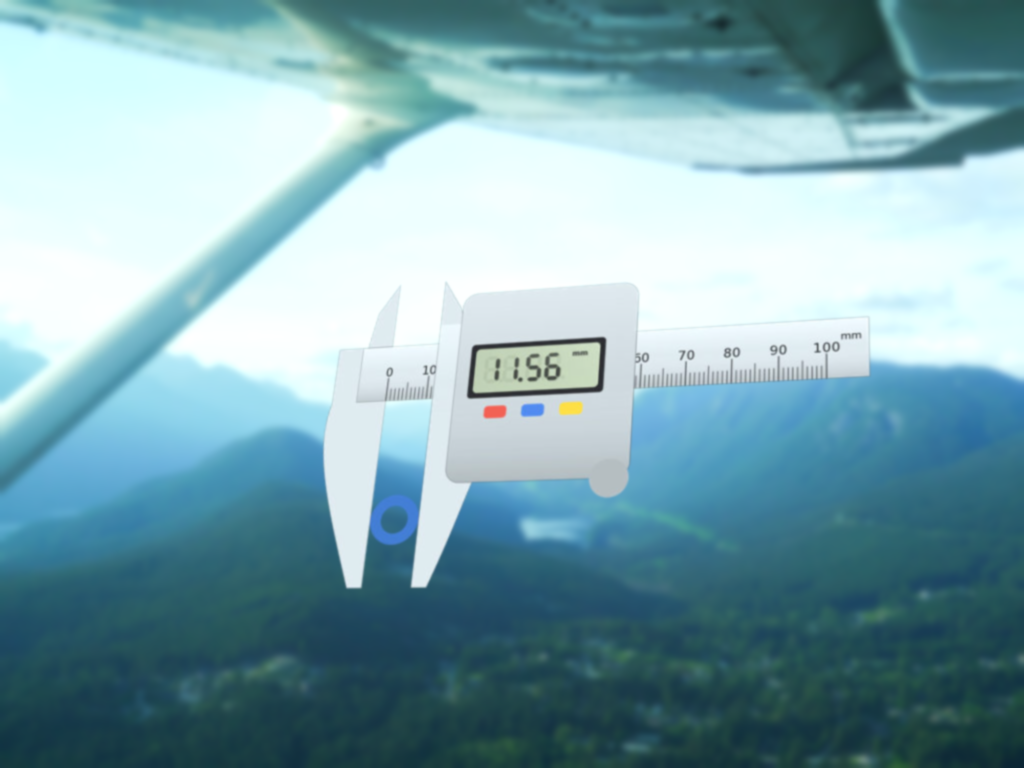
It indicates 11.56 mm
